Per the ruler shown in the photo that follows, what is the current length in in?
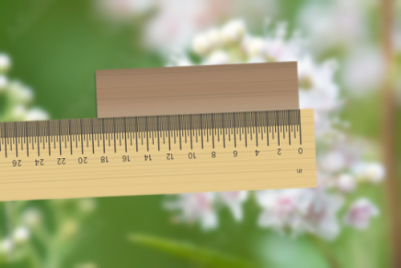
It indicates 18.5 in
